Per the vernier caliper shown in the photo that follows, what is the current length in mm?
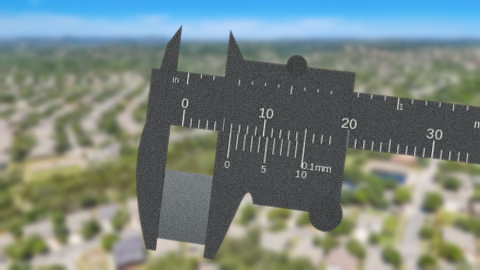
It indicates 6.0 mm
